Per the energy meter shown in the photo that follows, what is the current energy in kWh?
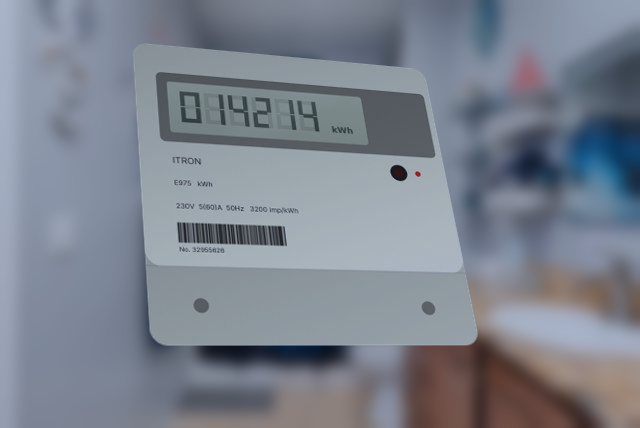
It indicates 14214 kWh
